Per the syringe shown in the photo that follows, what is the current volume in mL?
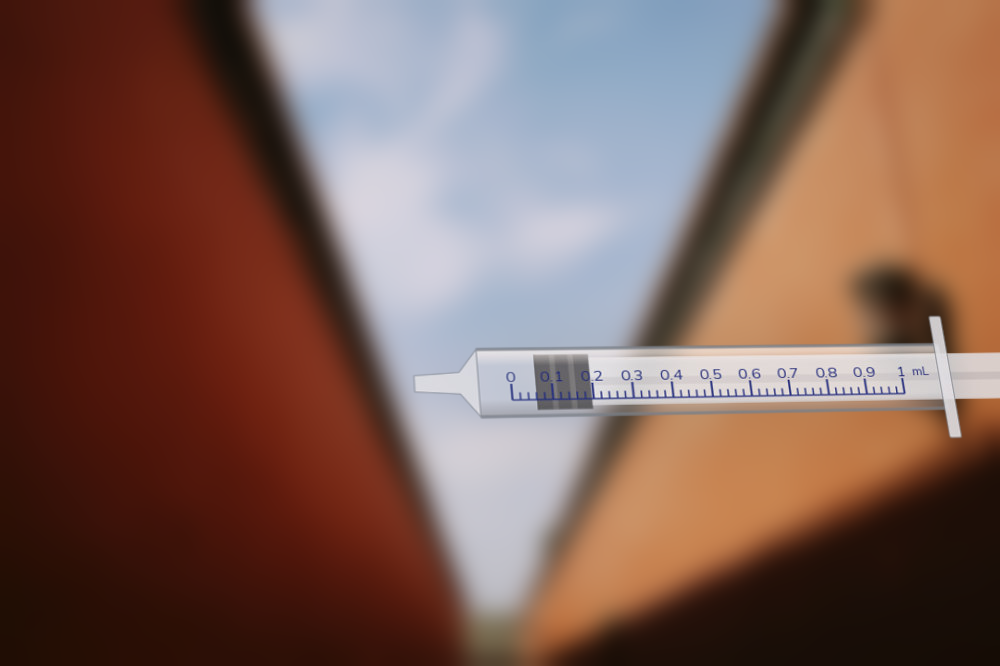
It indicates 0.06 mL
